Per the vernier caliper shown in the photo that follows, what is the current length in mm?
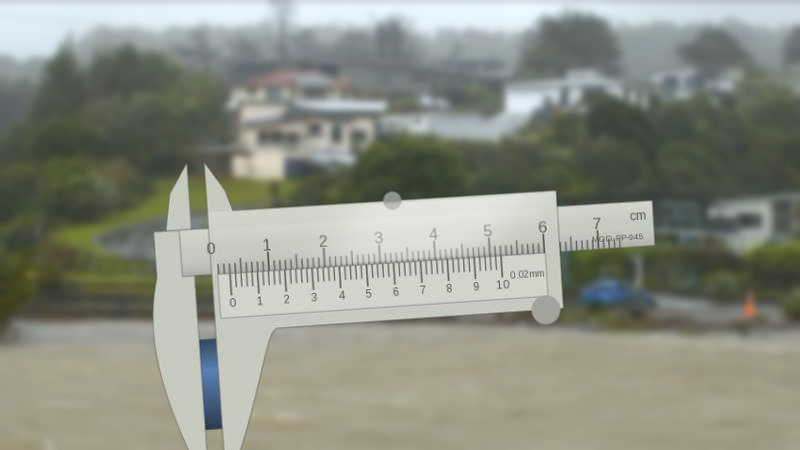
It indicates 3.0 mm
